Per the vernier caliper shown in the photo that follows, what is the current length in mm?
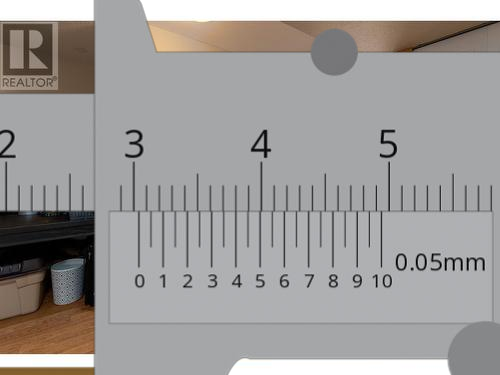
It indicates 30.4 mm
